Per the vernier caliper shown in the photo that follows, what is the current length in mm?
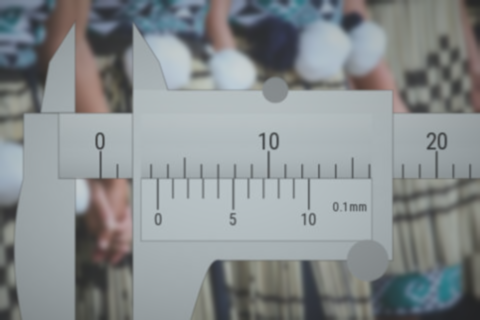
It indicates 3.4 mm
